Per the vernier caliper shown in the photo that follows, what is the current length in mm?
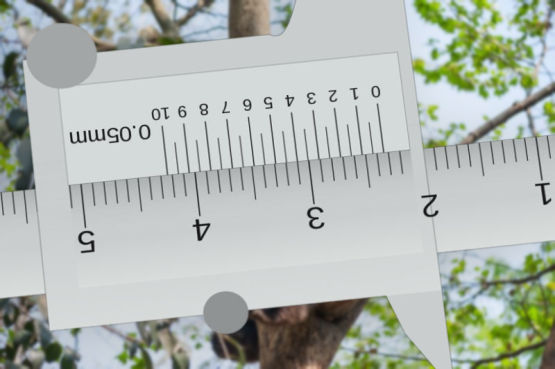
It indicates 23.4 mm
